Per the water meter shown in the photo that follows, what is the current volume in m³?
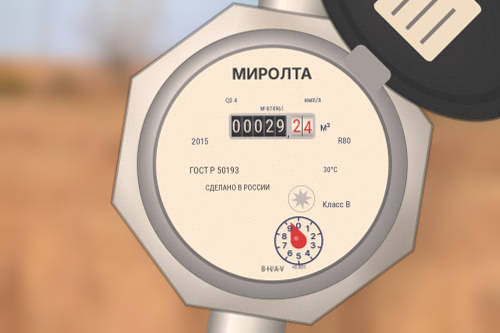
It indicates 29.239 m³
